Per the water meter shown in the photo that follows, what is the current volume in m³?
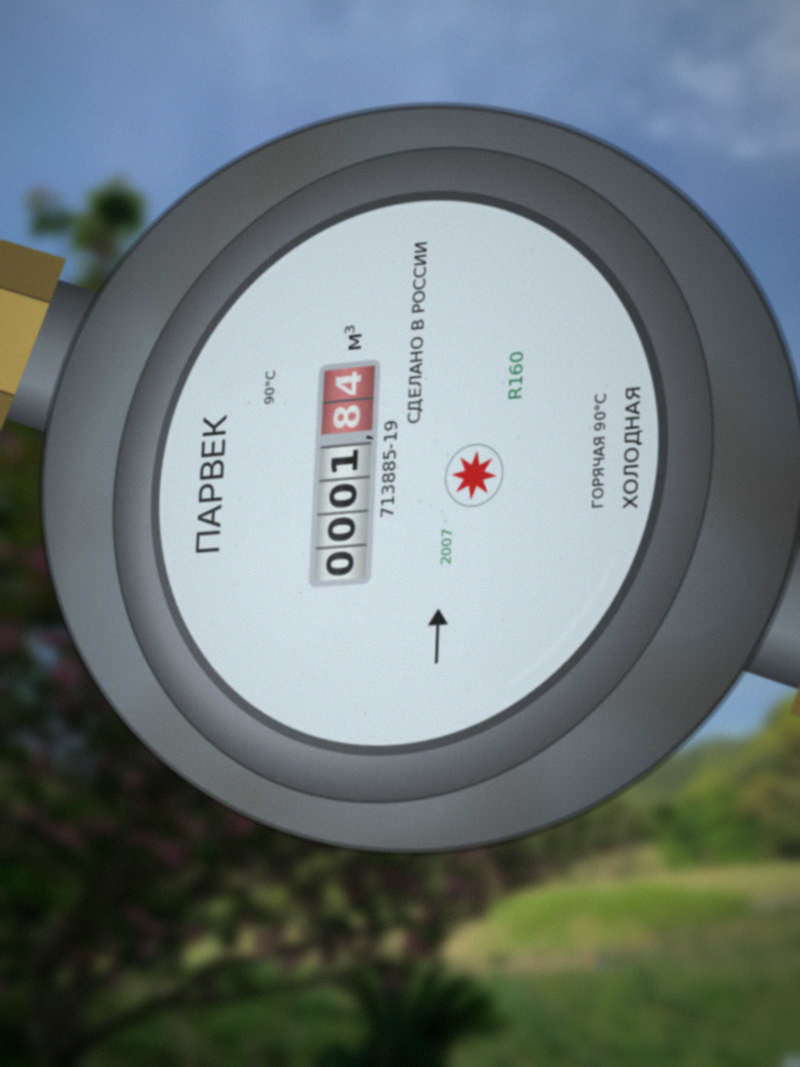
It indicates 1.84 m³
